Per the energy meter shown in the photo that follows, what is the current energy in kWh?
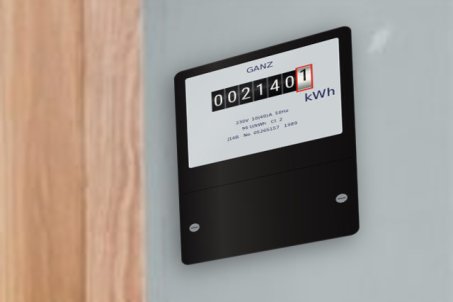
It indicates 2140.1 kWh
